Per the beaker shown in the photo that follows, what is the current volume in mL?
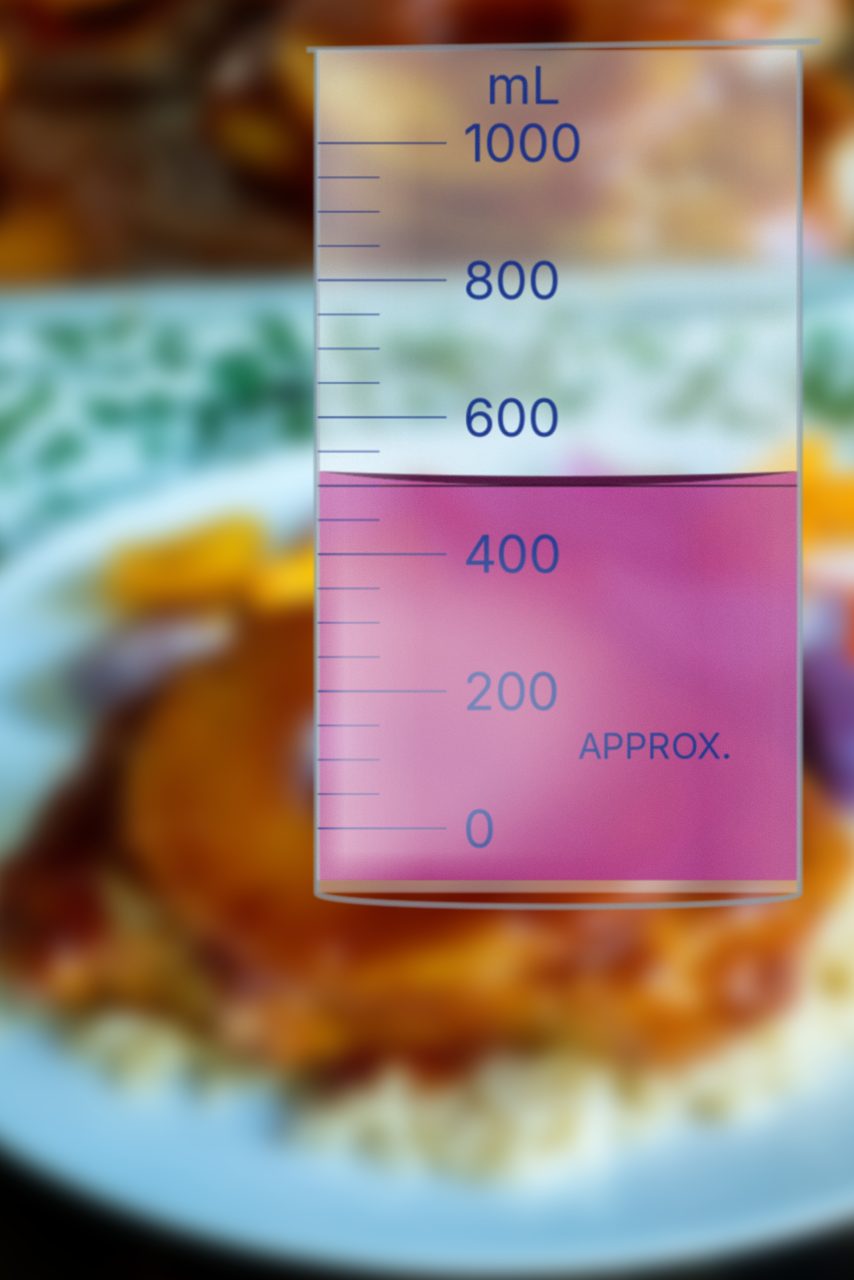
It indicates 500 mL
